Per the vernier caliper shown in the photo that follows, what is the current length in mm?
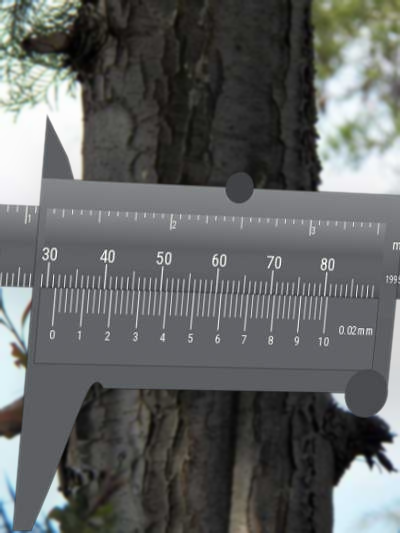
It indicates 31.5 mm
